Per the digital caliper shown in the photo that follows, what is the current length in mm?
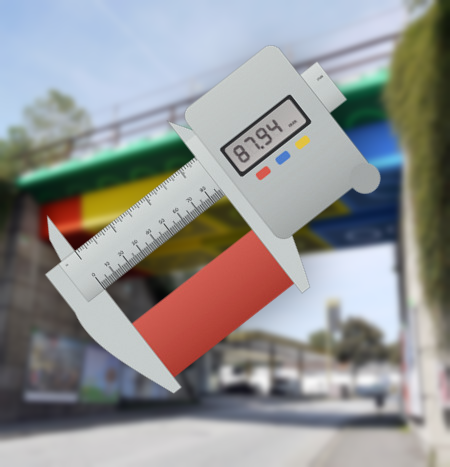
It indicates 87.94 mm
